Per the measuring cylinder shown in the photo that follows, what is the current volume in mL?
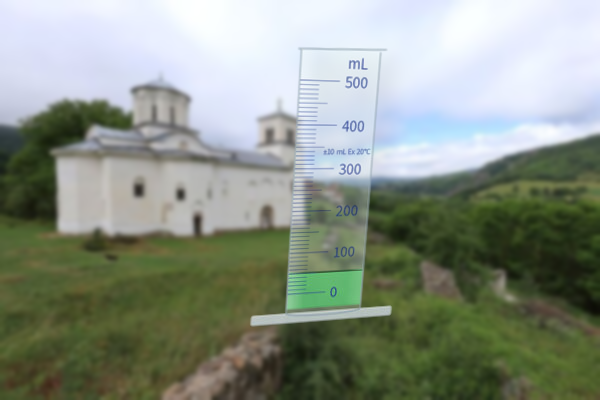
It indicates 50 mL
